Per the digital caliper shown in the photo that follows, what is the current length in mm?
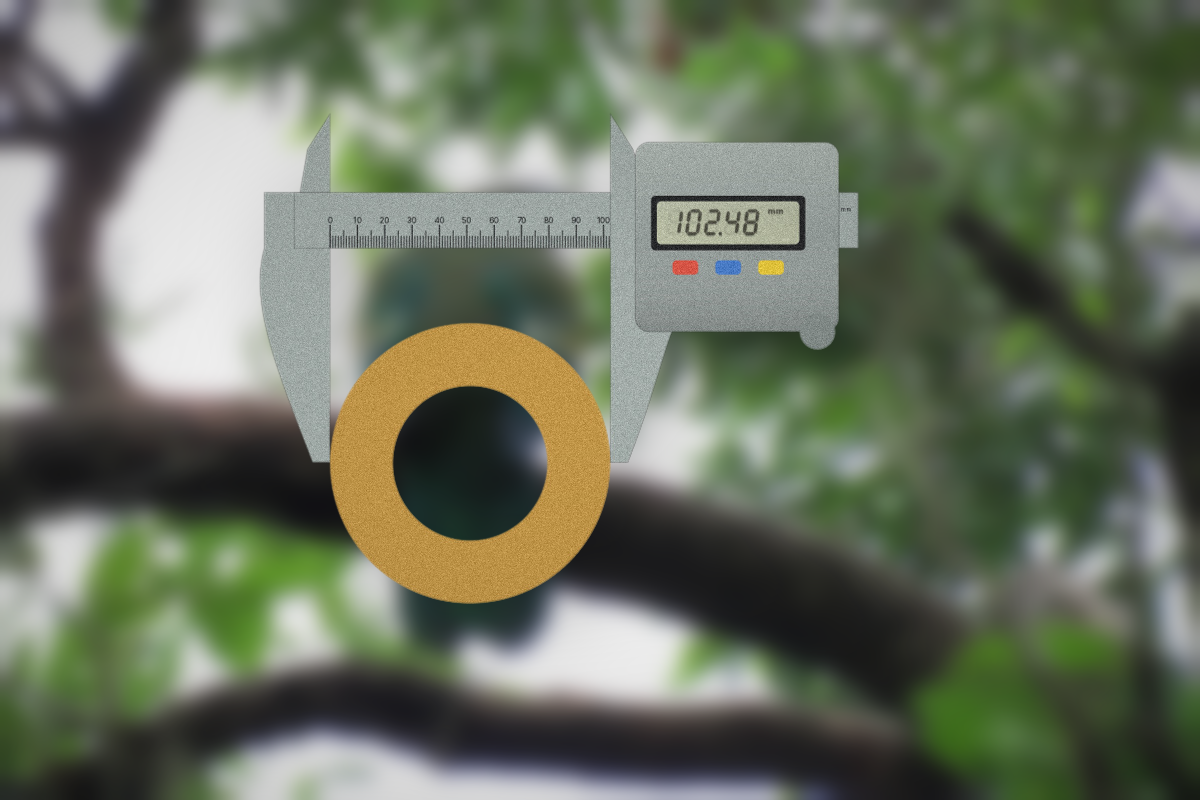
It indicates 102.48 mm
